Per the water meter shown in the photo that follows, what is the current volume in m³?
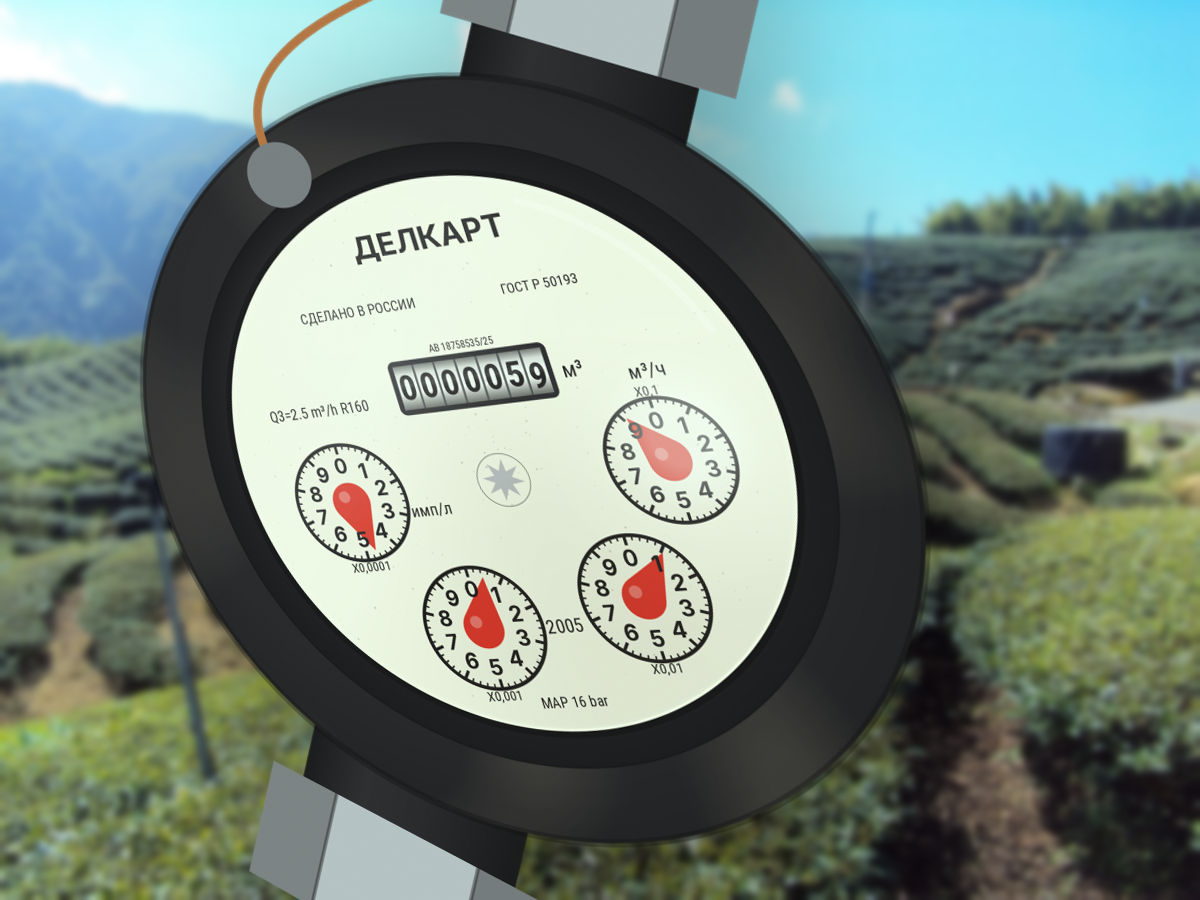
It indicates 58.9104 m³
